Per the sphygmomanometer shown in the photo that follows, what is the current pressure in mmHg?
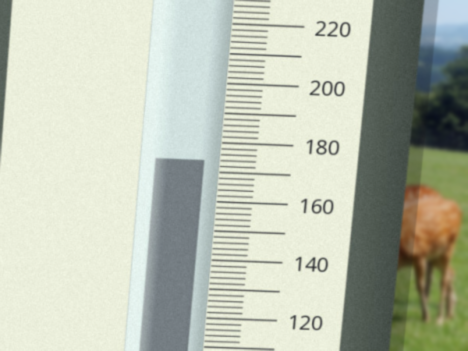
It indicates 174 mmHg
